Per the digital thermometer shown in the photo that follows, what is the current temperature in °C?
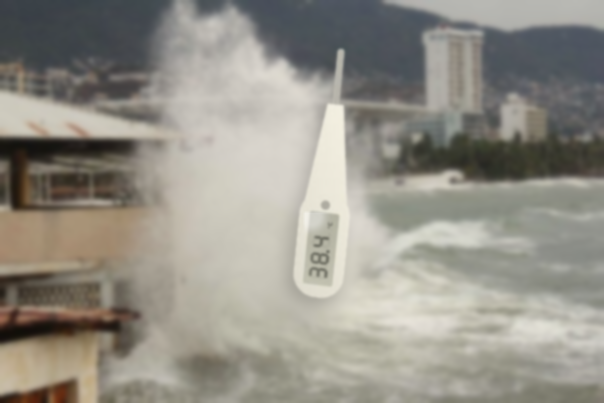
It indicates 38.4 °C
